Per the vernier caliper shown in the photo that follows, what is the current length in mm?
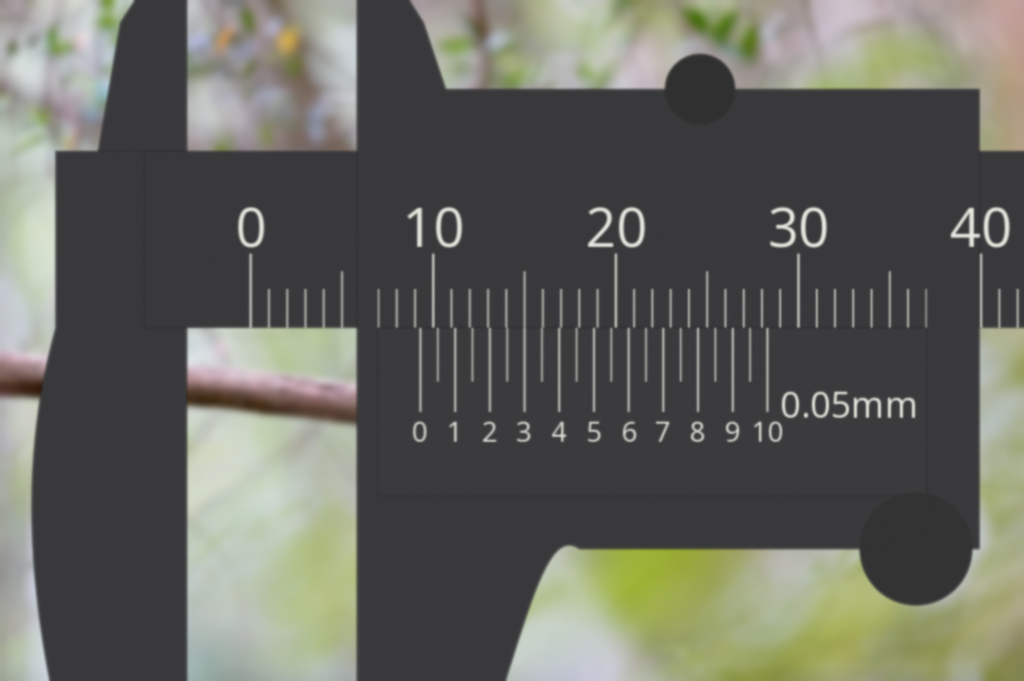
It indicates 9.3 mm
